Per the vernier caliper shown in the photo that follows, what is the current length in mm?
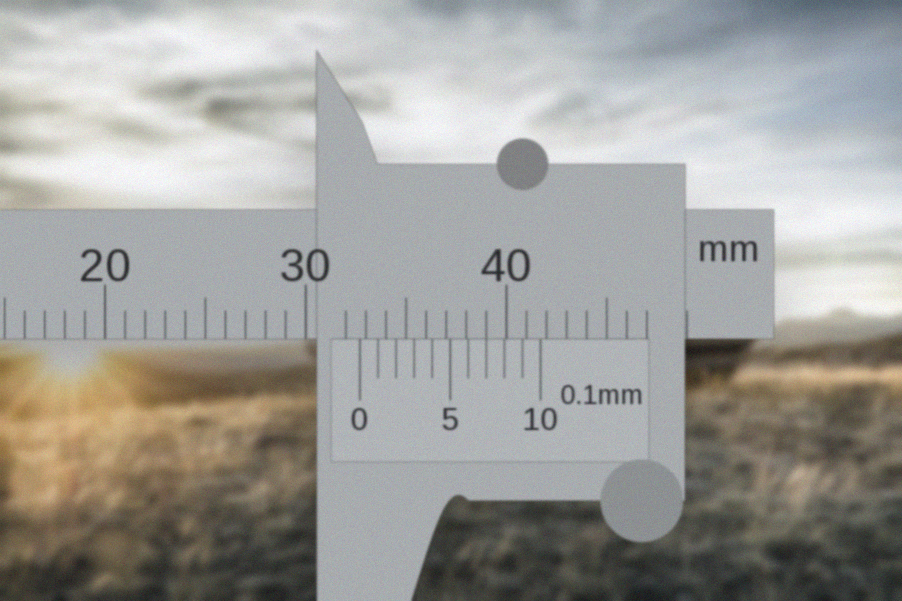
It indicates 32.7 mm
